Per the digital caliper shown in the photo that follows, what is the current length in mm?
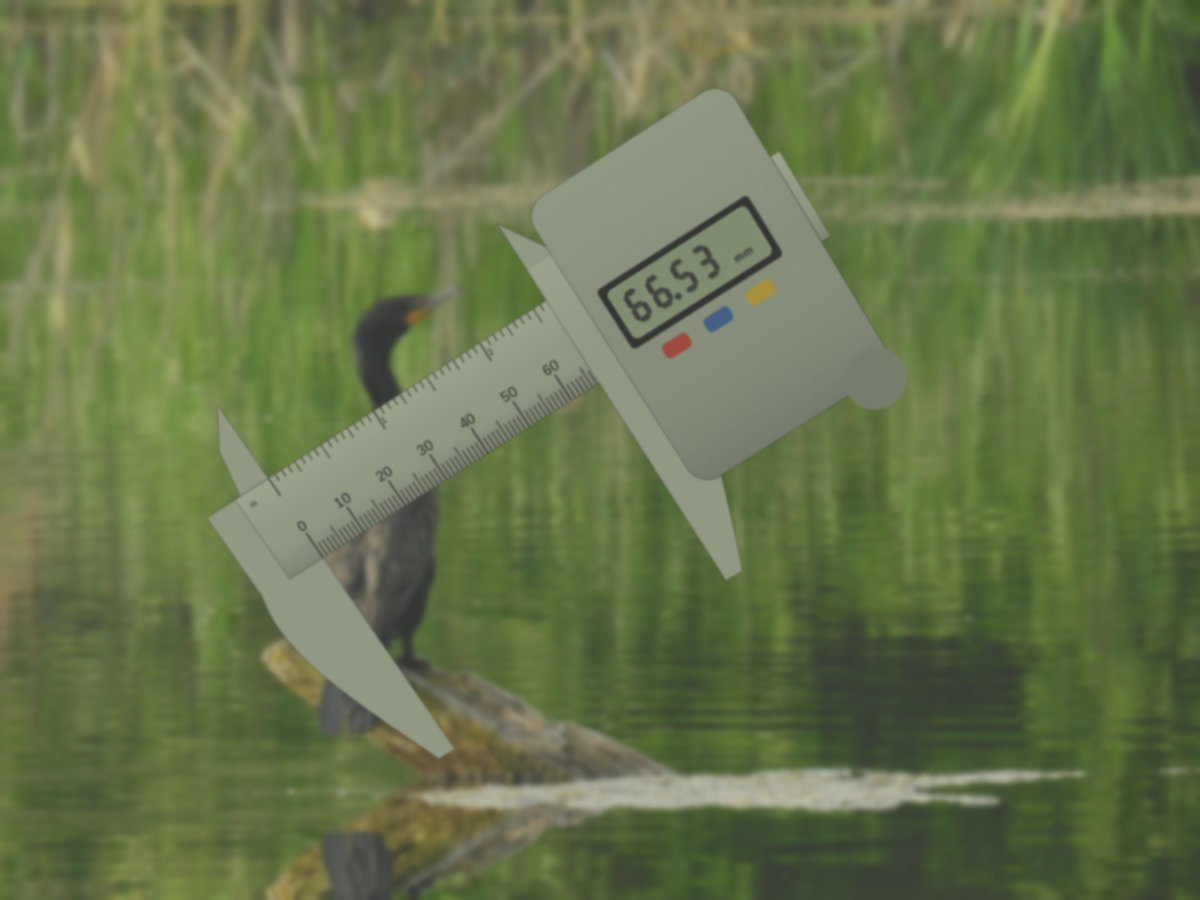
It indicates 66.53 mm
